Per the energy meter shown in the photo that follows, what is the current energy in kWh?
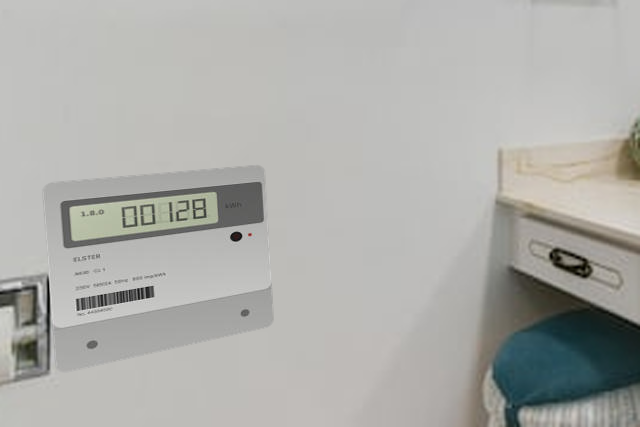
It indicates 128 kWh
